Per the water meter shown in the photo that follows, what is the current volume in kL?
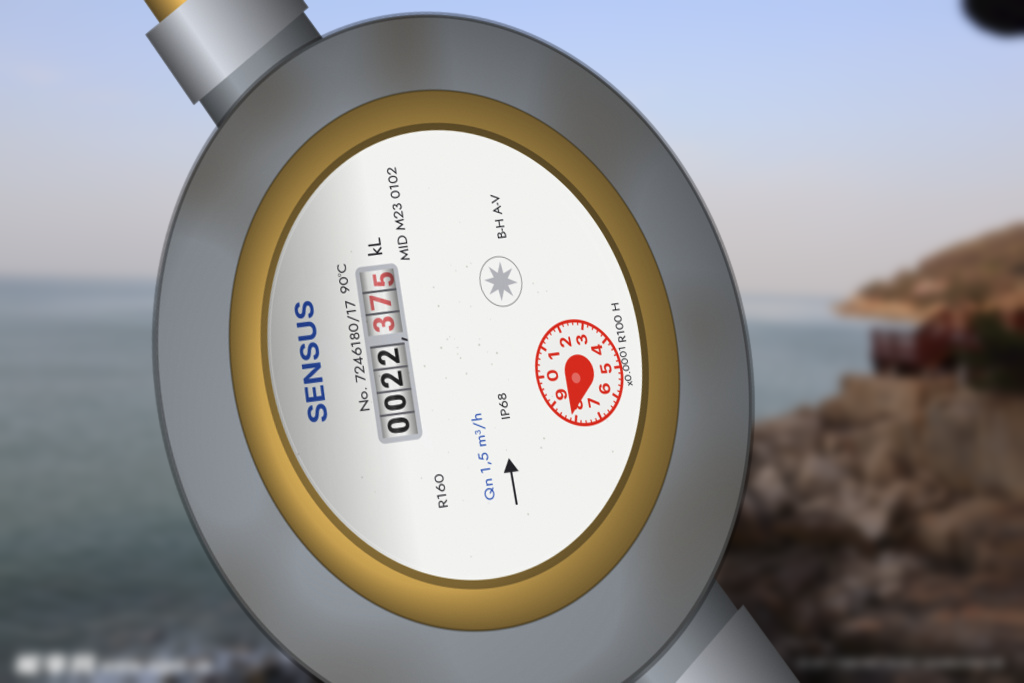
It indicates 22.3748 kL
